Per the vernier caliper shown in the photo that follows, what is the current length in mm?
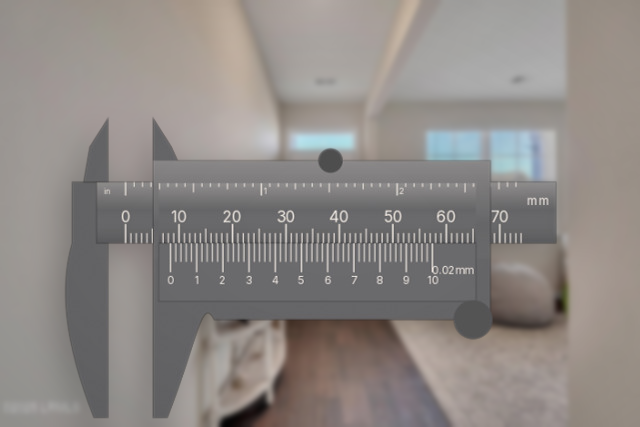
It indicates 8.4 mm
